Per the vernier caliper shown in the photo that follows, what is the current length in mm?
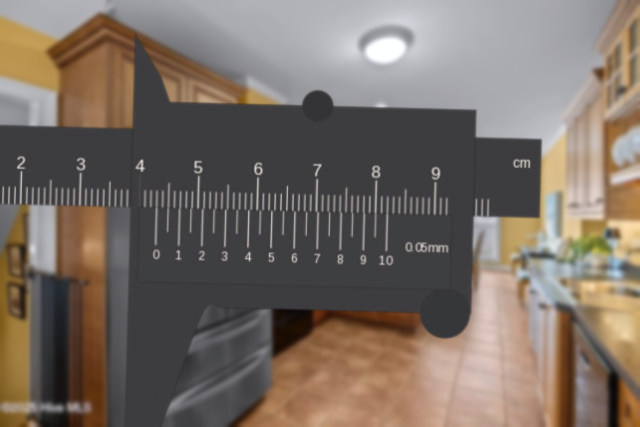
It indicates 43.0 mm
